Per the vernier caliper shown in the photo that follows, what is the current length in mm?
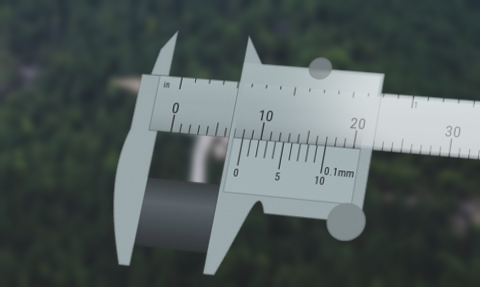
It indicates 8.0 mm
